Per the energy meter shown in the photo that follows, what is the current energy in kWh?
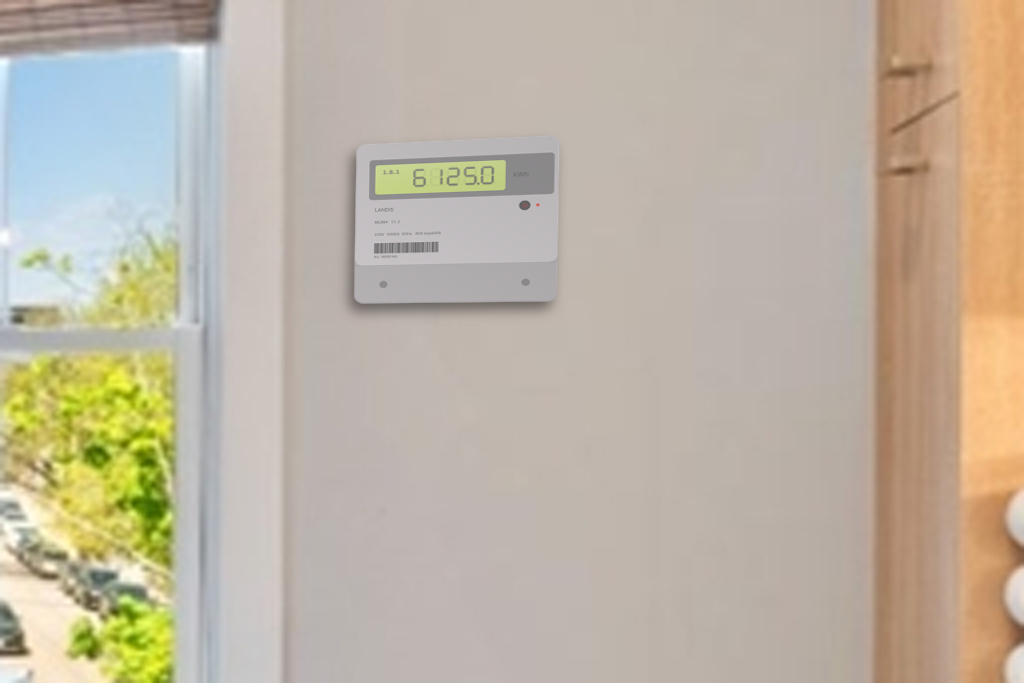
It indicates 6125.0 kWh
